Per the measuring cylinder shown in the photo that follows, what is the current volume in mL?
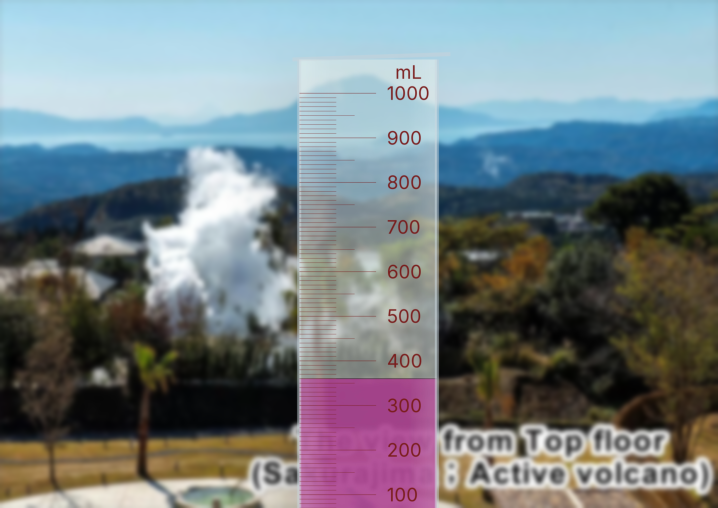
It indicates 360 mL
